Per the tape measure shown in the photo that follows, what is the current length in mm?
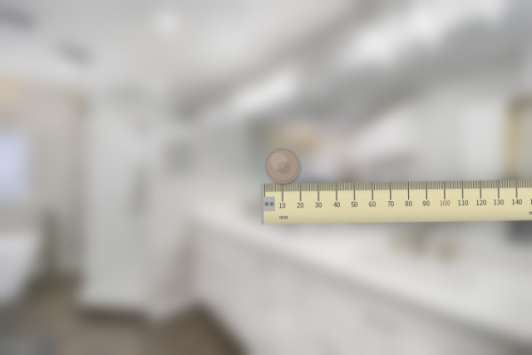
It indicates 20 mm
